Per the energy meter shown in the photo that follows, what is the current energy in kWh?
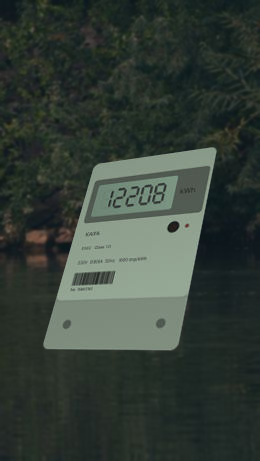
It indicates 12208 kWh
